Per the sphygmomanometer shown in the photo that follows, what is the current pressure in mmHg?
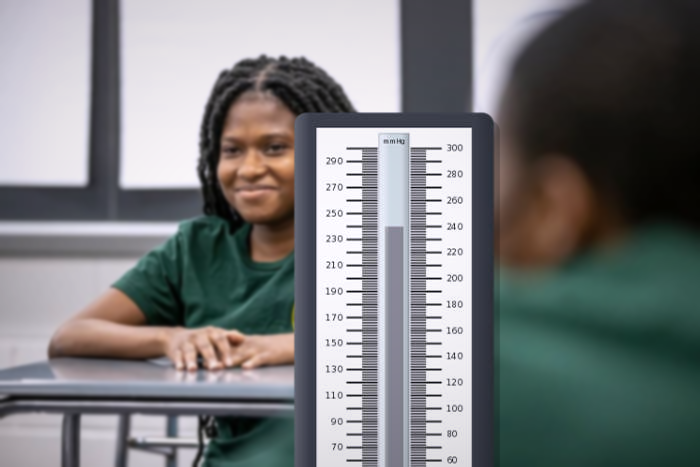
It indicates 240 mmHg
